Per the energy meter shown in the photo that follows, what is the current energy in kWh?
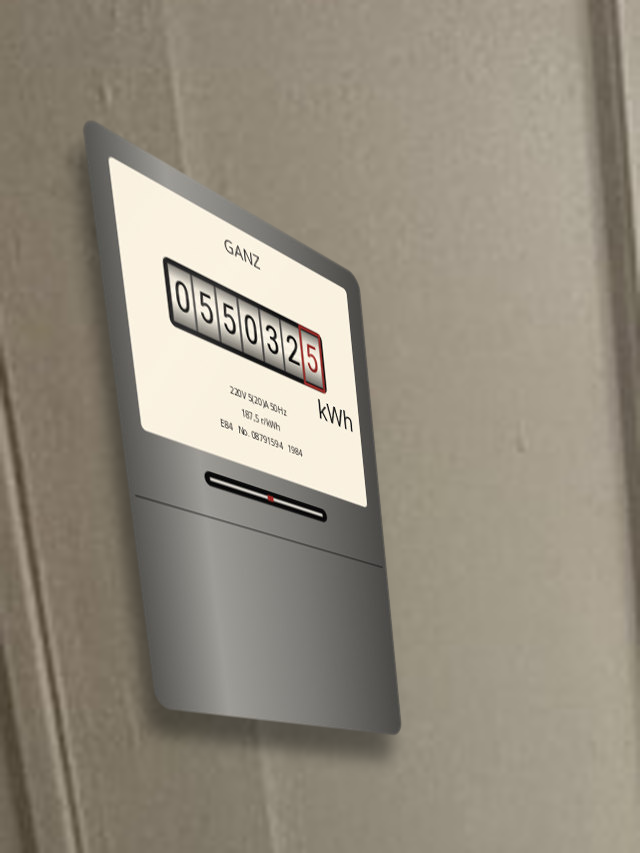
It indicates 55032.5 kWh
